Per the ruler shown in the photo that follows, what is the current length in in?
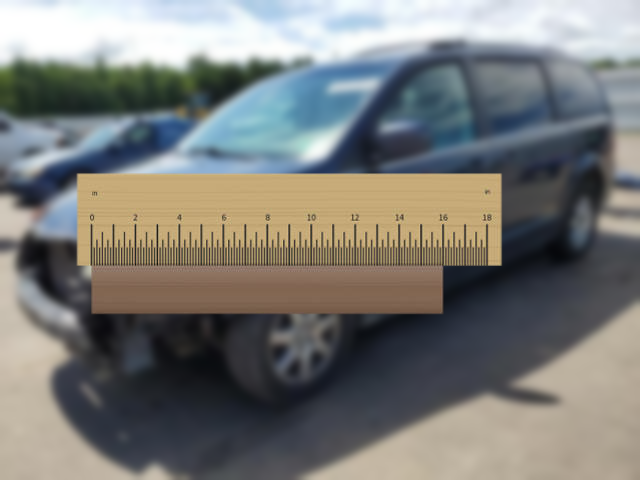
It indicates 16 in
